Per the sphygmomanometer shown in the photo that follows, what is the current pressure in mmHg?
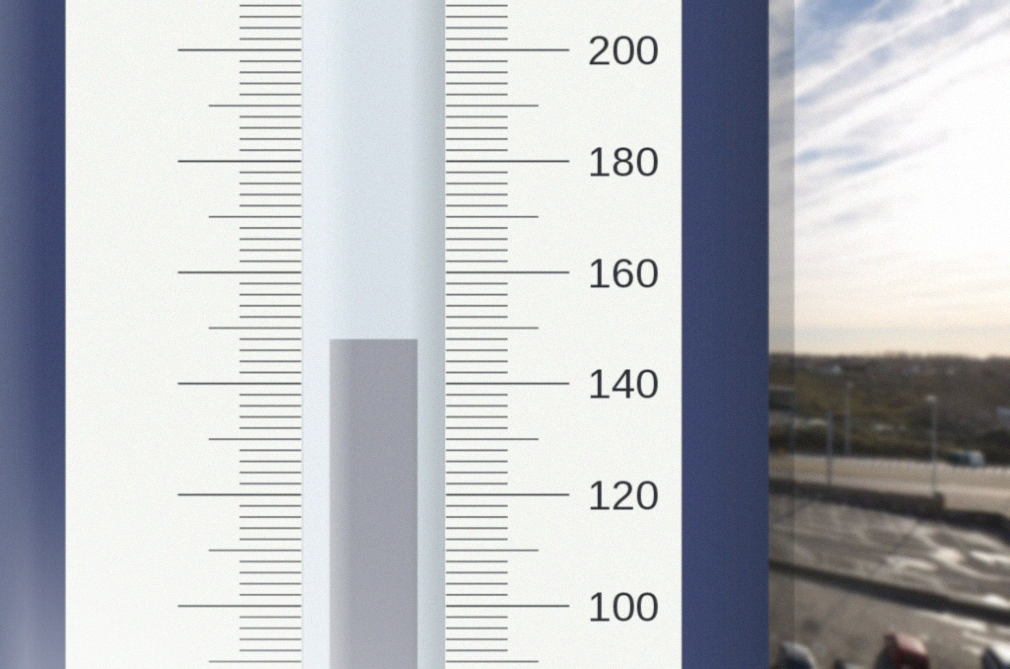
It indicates 148 mmHg
